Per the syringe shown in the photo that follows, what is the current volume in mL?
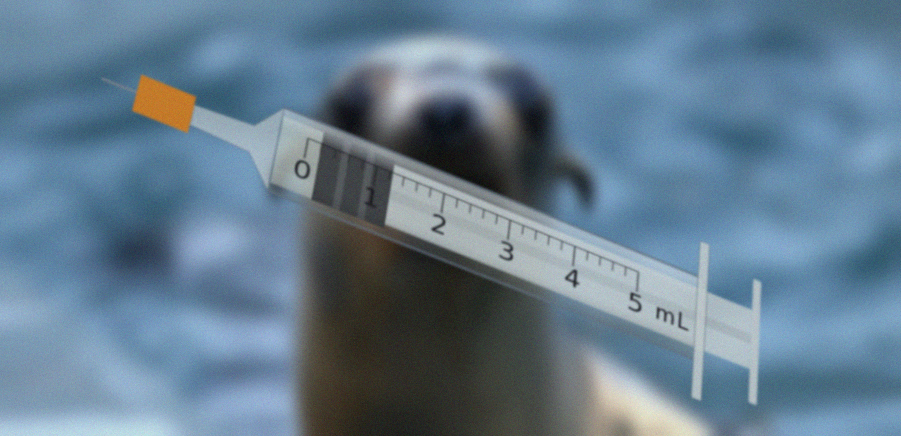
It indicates 0.2 mL
